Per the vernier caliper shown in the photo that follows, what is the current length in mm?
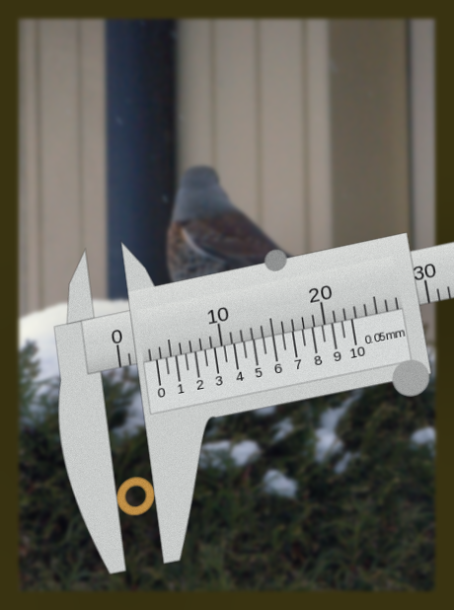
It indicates 3.6 mm
